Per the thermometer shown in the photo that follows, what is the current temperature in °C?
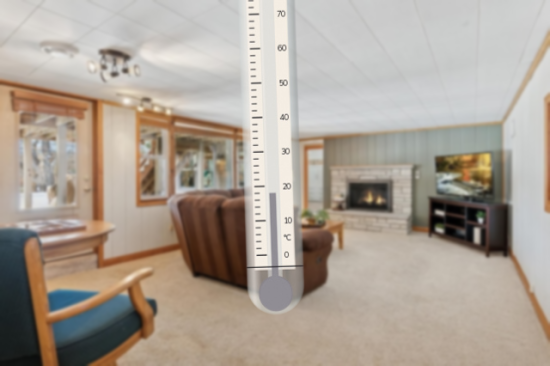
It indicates 18 °C
